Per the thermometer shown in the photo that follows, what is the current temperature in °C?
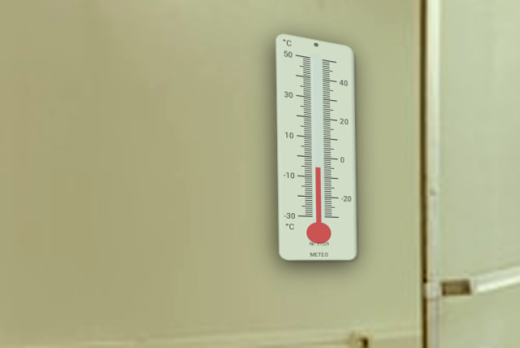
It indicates -5 °C
